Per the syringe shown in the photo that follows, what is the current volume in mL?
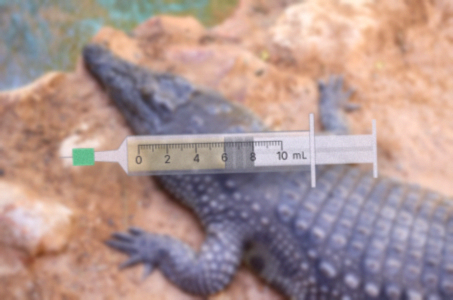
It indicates 6 mL
